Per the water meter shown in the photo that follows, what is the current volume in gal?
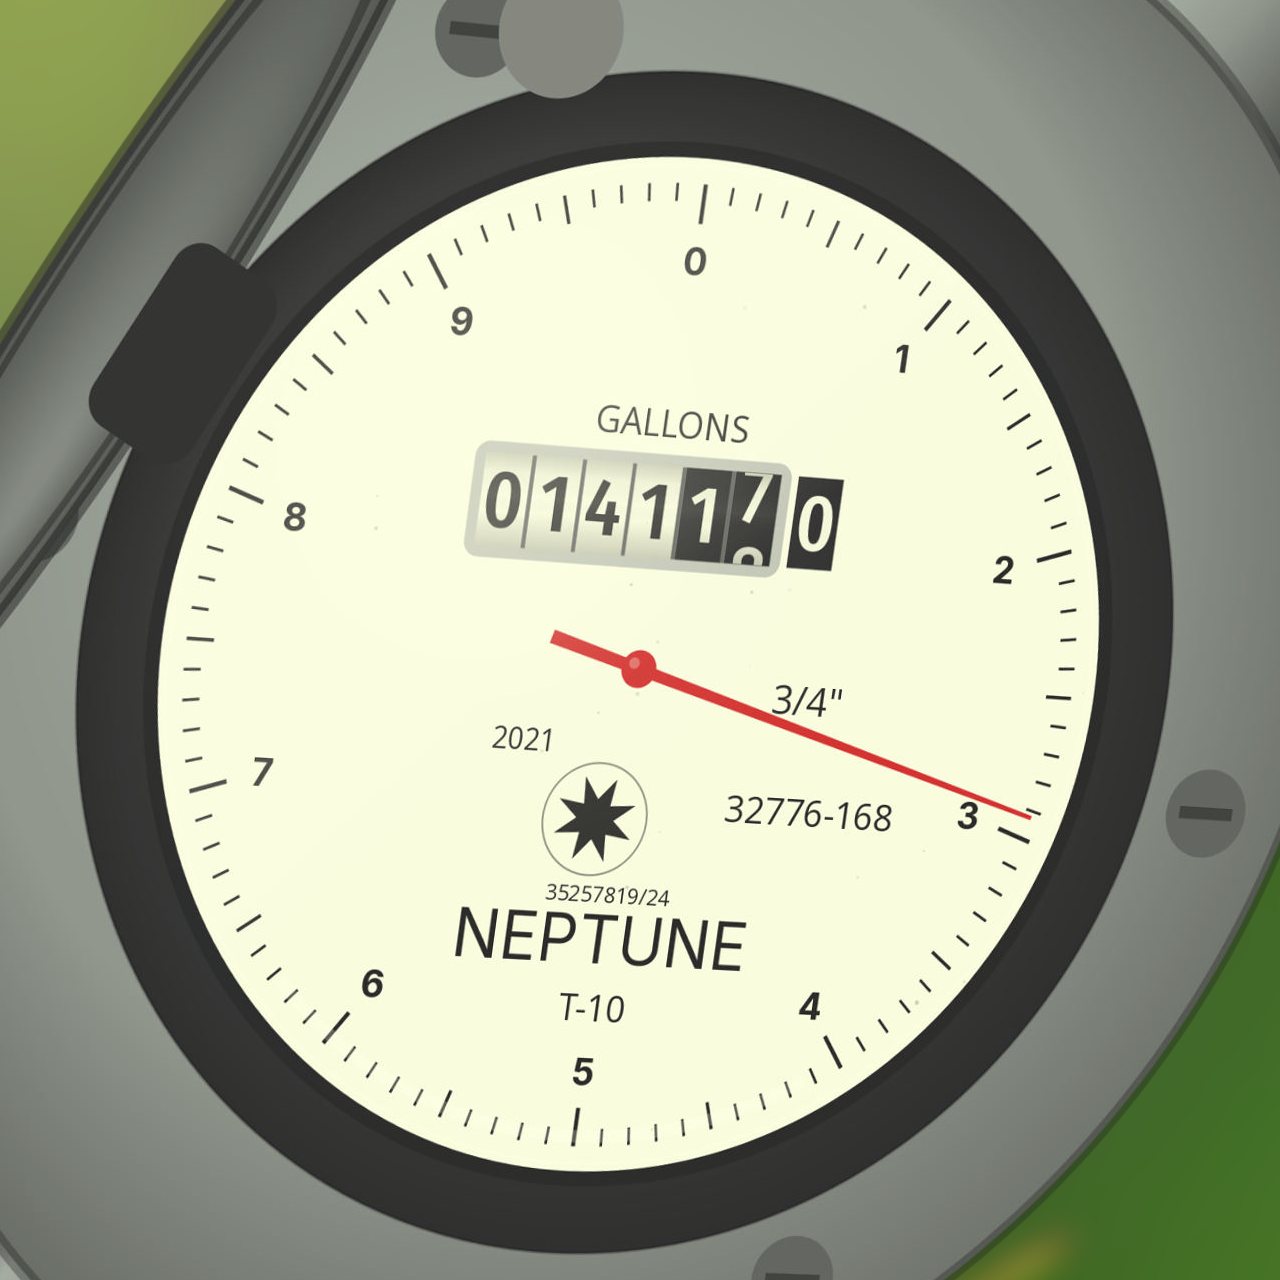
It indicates 141172.9 gal
